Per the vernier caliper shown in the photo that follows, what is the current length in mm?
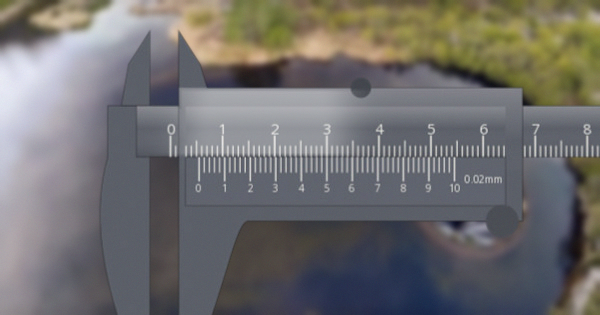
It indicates 5.5 mm
